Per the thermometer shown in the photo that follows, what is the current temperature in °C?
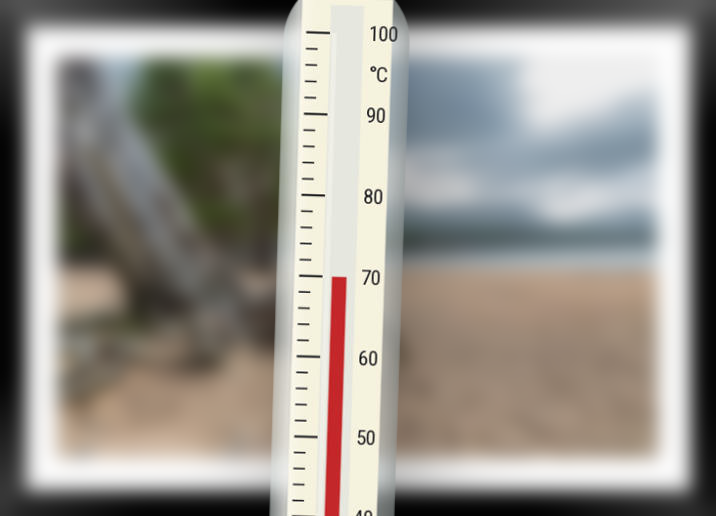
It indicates 70 °C
